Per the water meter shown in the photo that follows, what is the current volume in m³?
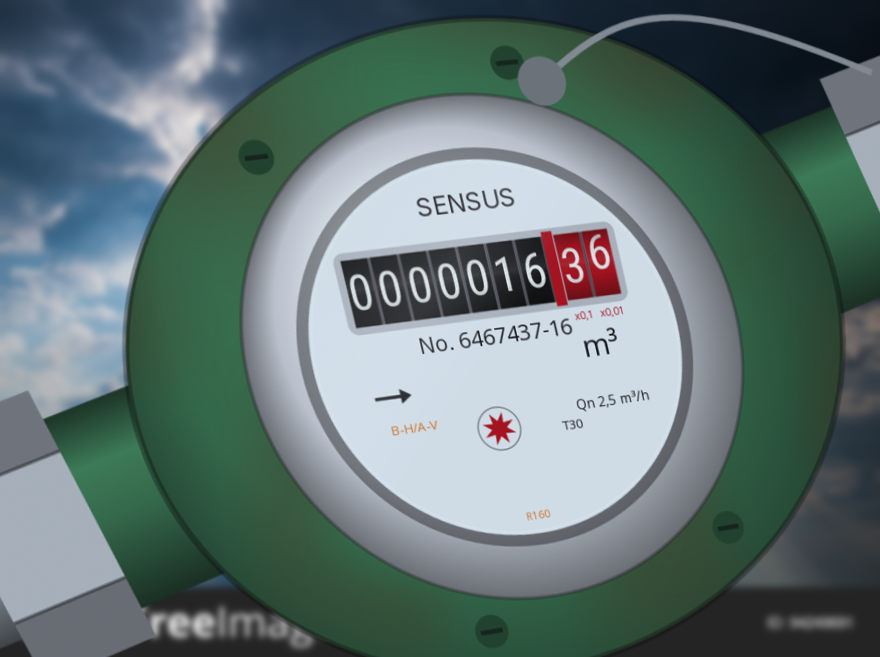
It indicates 16.36 m³
